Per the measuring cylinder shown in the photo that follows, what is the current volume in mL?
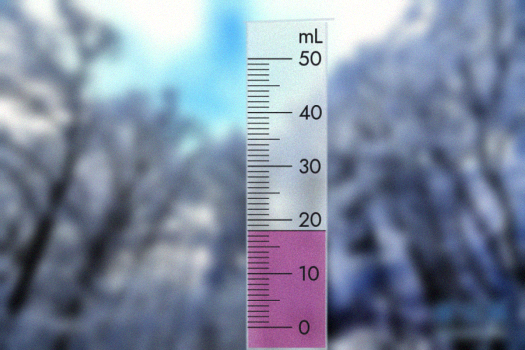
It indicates 18 mL
